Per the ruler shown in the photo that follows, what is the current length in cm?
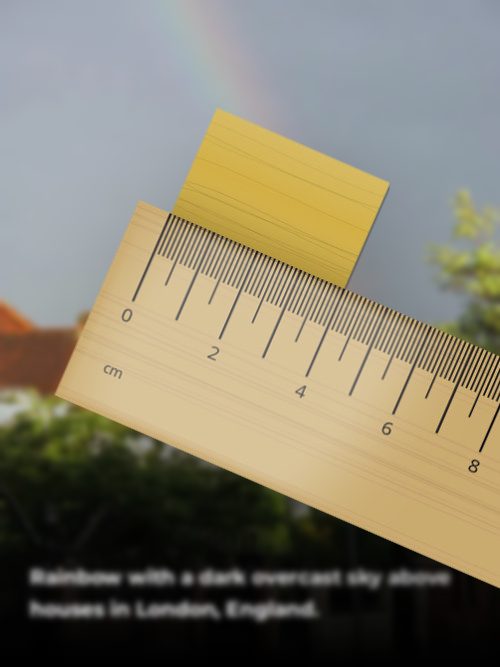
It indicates 4 cm
